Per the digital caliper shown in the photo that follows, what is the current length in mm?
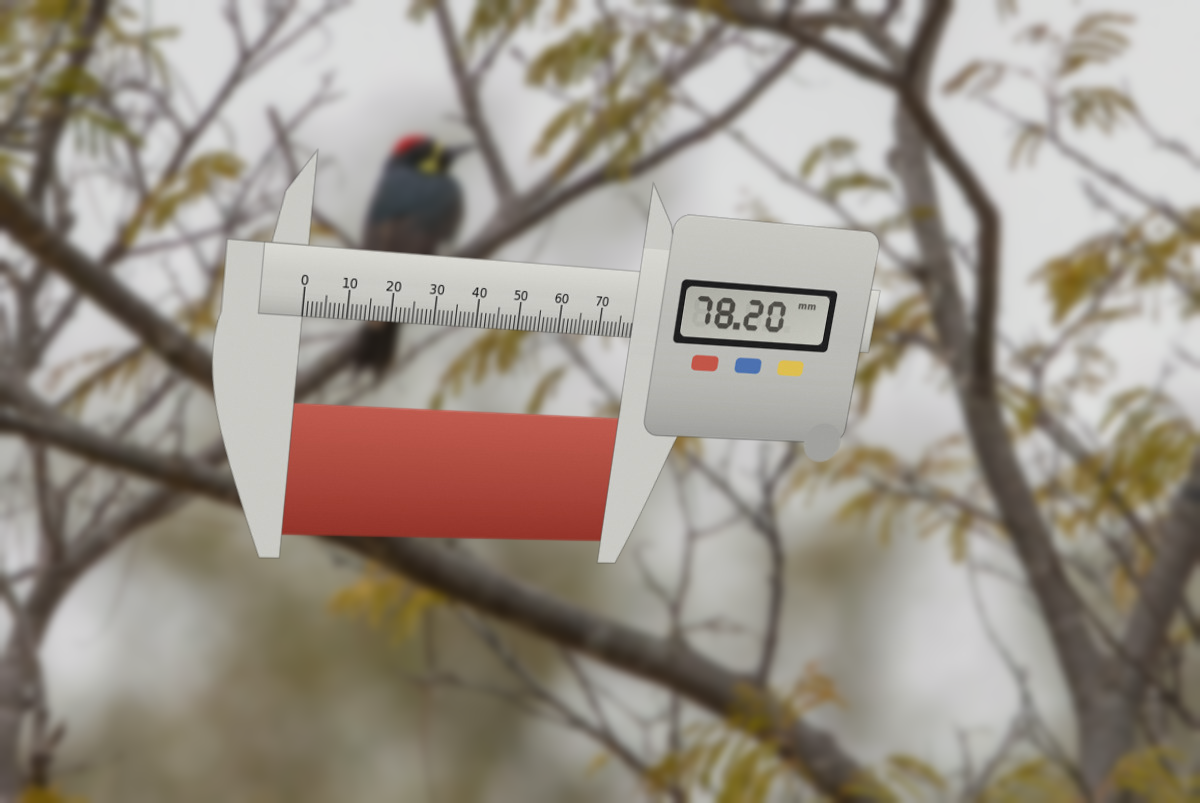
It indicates 78.20 mm
